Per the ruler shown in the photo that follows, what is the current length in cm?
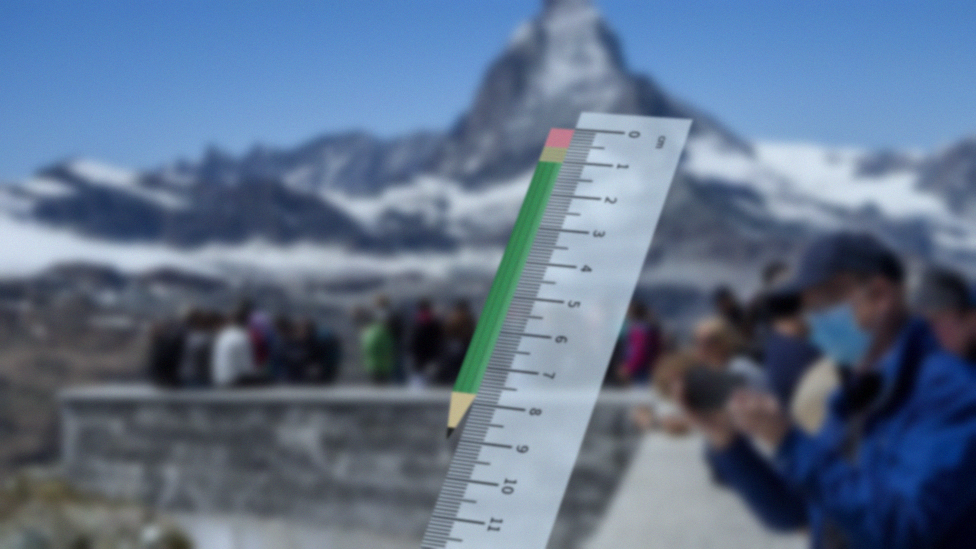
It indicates 9 cm
